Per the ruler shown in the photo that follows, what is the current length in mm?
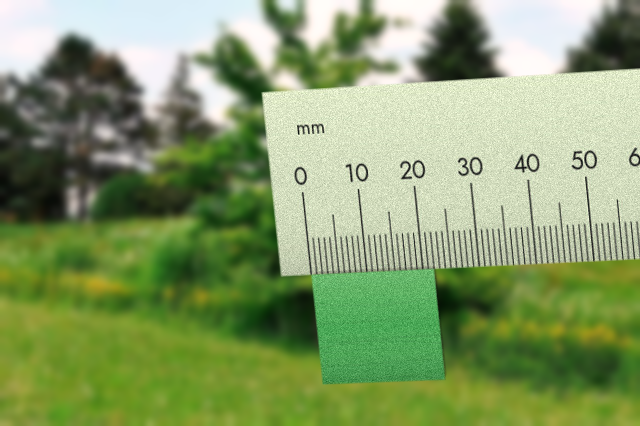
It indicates 22 mm
